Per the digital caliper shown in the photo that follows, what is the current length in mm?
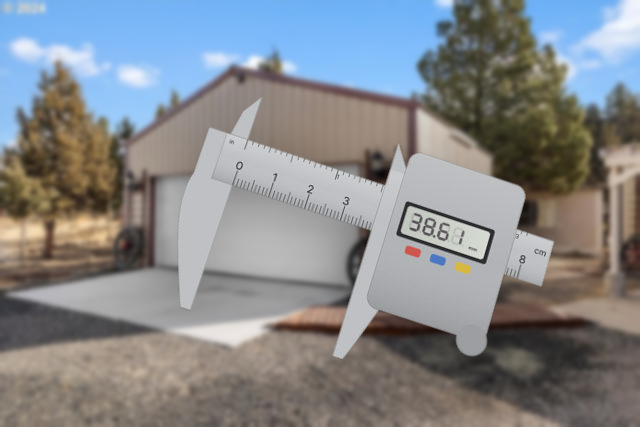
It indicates 38.61 mm
